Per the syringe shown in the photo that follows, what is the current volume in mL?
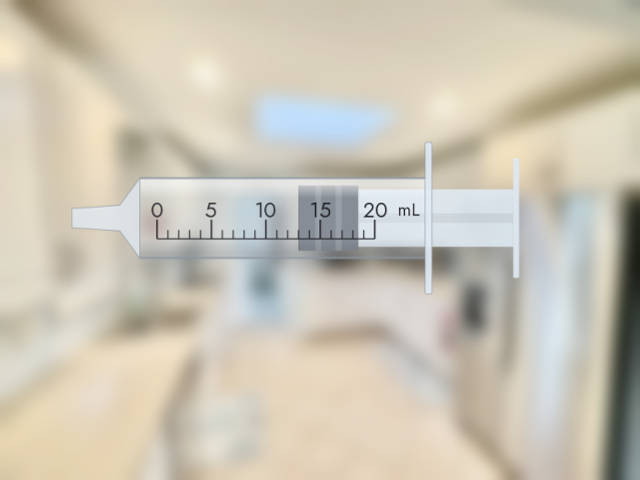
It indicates 13 mL
